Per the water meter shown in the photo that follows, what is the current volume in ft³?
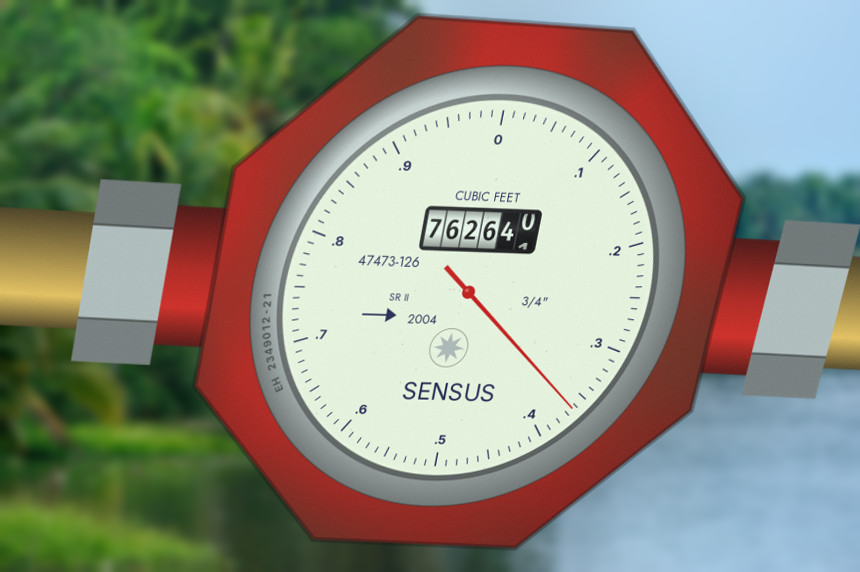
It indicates 762640.36 ft³
